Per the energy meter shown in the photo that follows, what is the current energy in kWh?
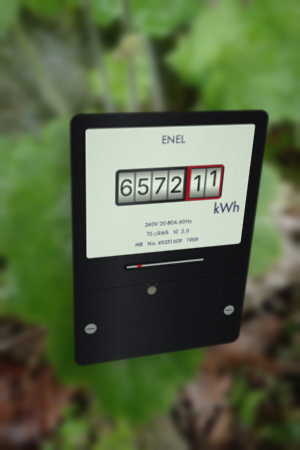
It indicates 6572.11 kWh
